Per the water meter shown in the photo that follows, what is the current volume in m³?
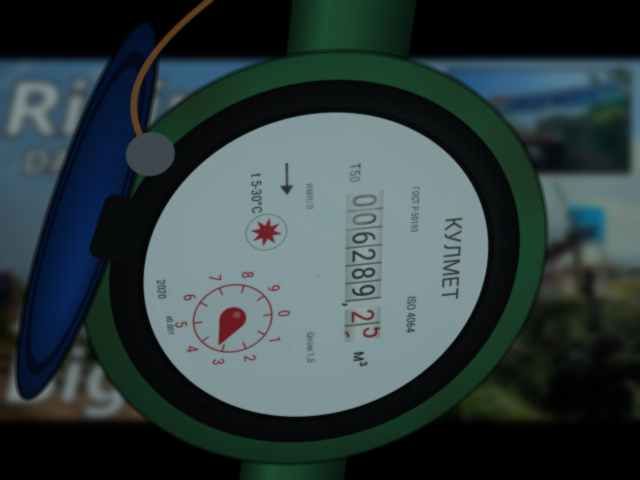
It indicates 6289.253 m³
